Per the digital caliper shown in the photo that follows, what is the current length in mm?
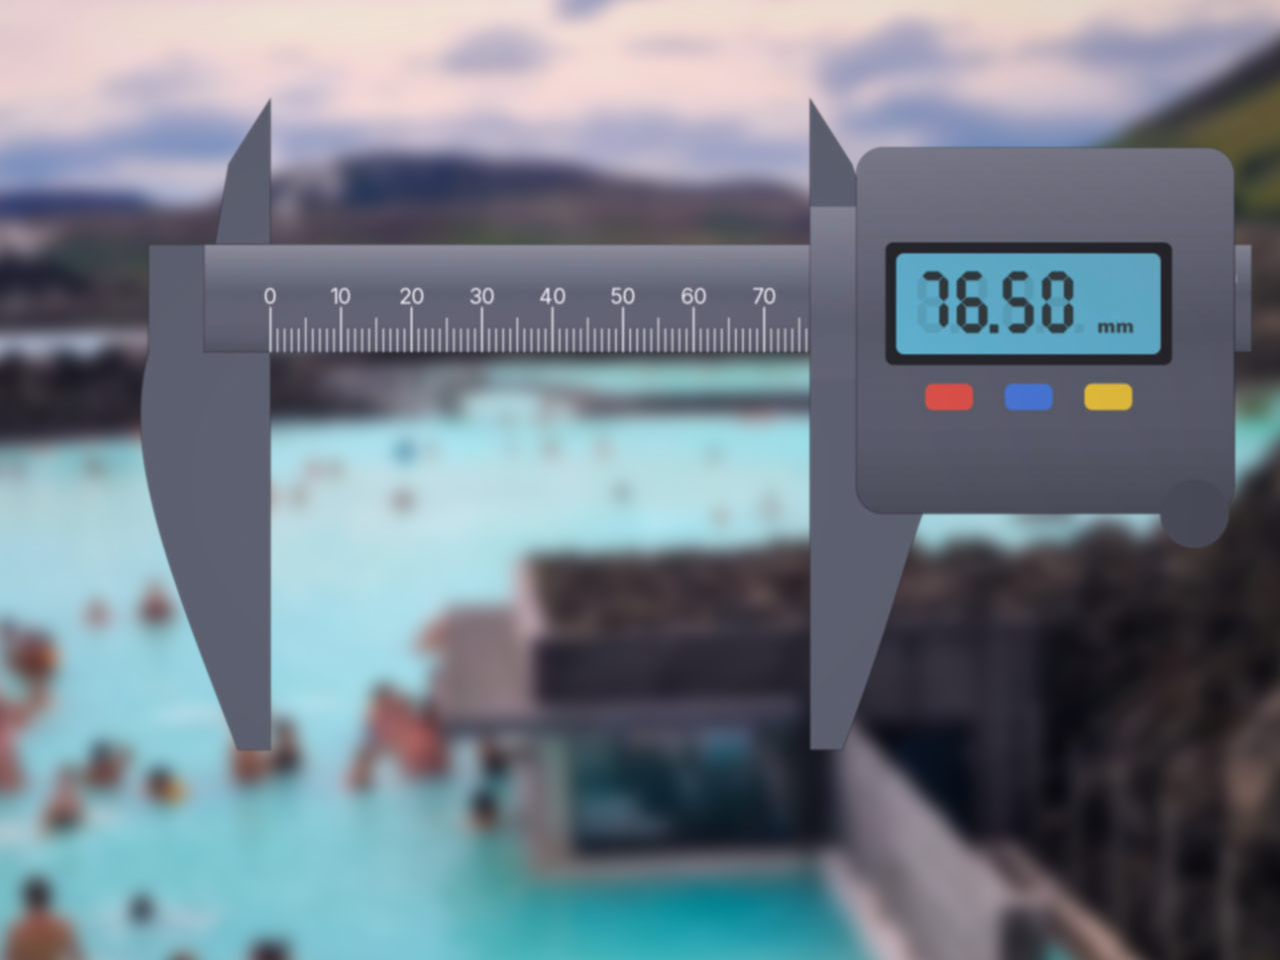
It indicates 76.50 mm
